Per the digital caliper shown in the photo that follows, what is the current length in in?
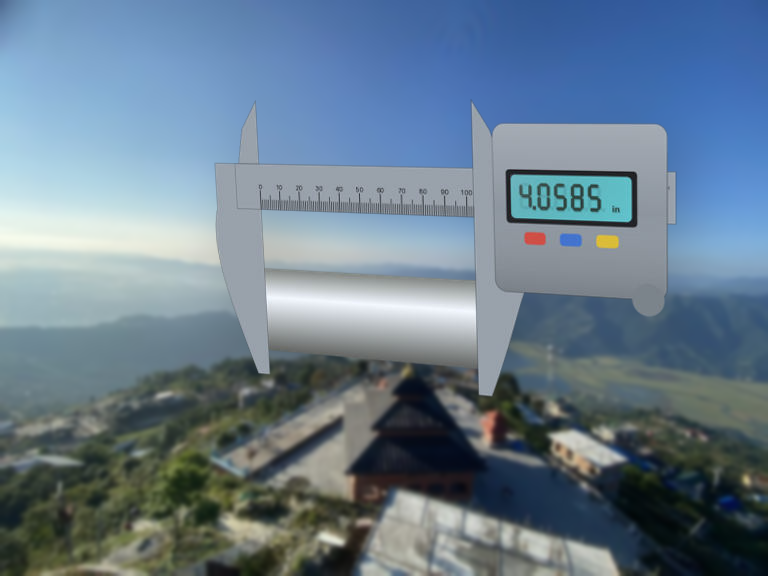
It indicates 4.0585 in
